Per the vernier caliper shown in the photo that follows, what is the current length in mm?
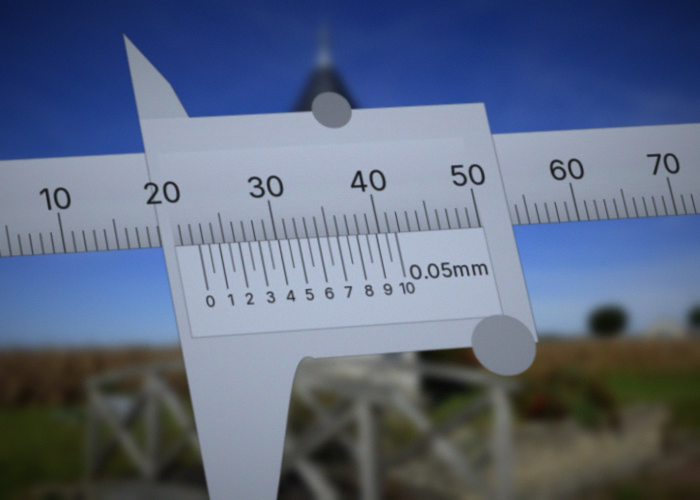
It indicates 22.6 mm
